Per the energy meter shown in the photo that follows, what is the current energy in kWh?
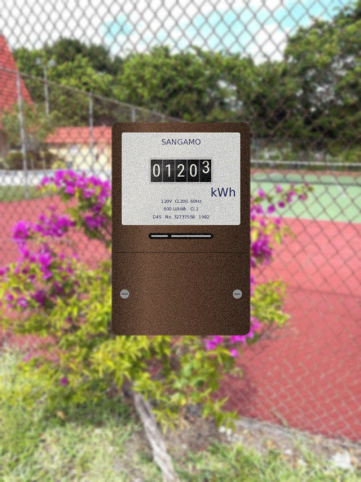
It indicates 1203 kWh
